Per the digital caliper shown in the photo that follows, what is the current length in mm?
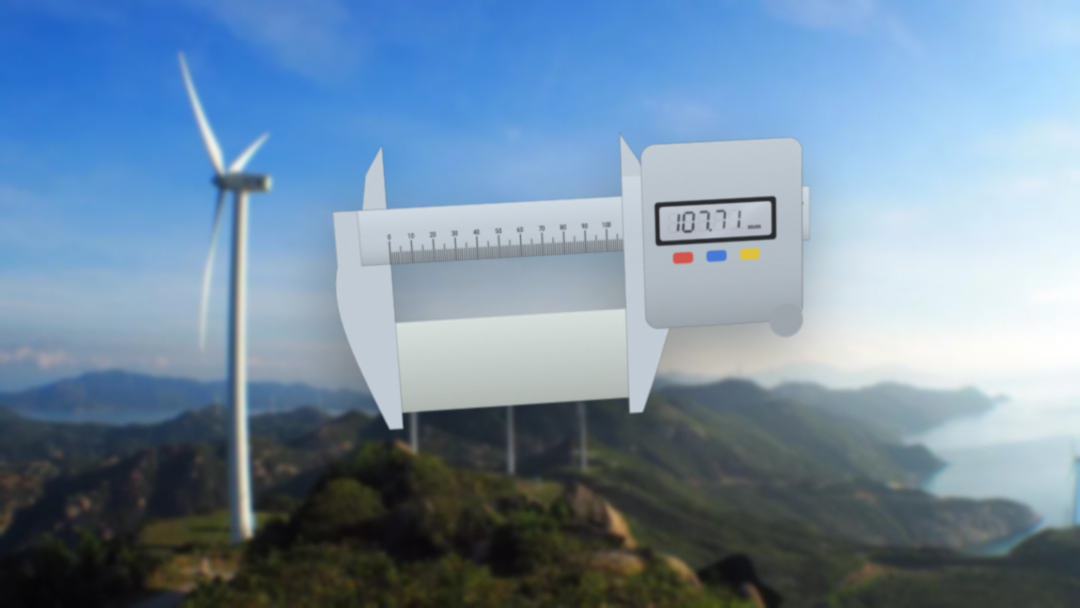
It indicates 107.71 mm
